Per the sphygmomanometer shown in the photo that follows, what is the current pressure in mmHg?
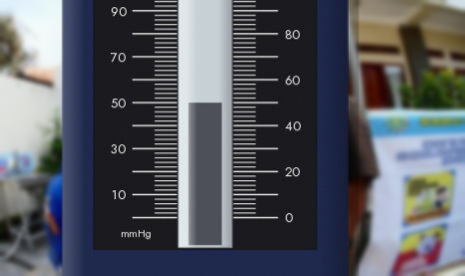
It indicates 50 mmHg
